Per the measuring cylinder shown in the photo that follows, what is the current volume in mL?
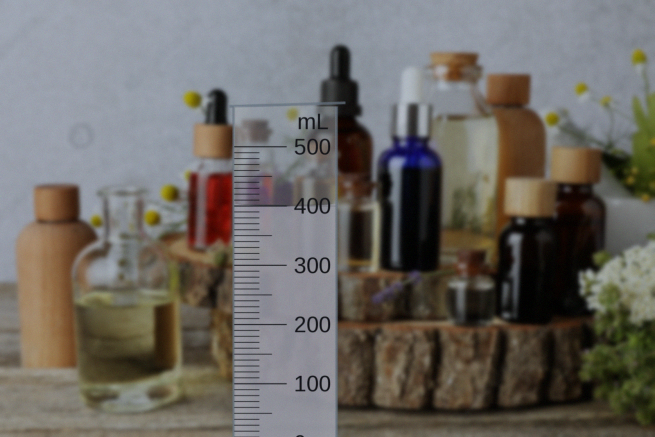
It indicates 400 mL
